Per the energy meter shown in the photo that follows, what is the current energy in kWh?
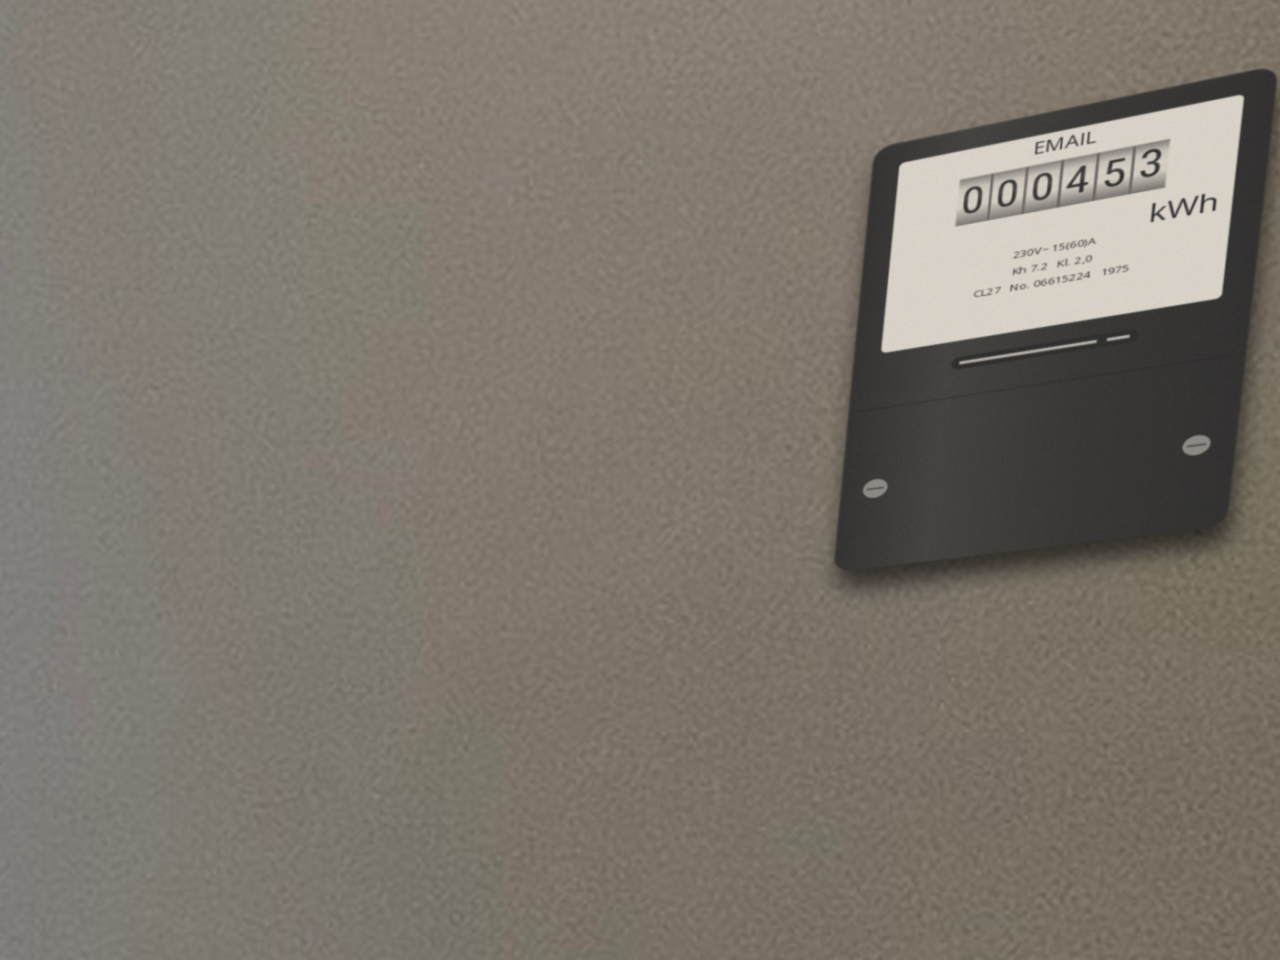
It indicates 453 kWh
